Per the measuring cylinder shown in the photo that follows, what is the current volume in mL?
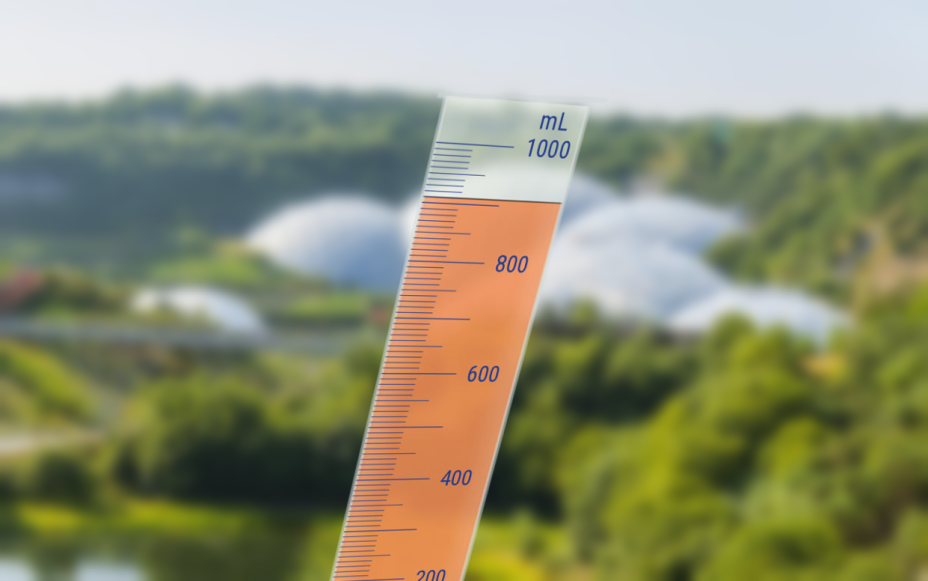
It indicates 910 mL
